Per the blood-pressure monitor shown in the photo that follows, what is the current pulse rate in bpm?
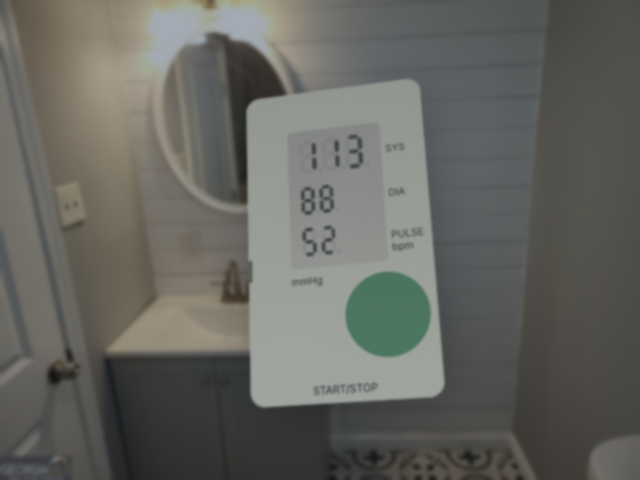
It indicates 52 bpm
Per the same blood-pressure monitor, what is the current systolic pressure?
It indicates 113 mmHg
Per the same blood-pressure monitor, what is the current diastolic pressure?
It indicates 88 mmHg
